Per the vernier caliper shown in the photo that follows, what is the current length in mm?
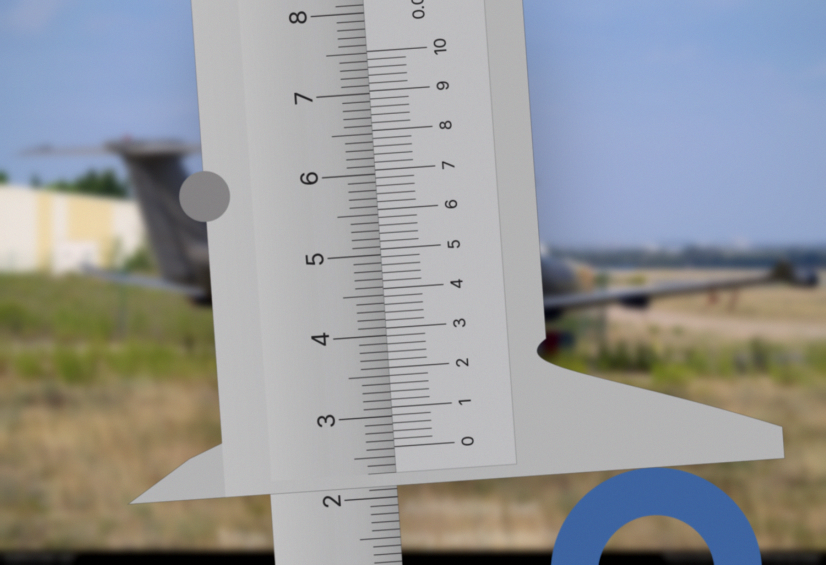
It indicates 26.2 mm
